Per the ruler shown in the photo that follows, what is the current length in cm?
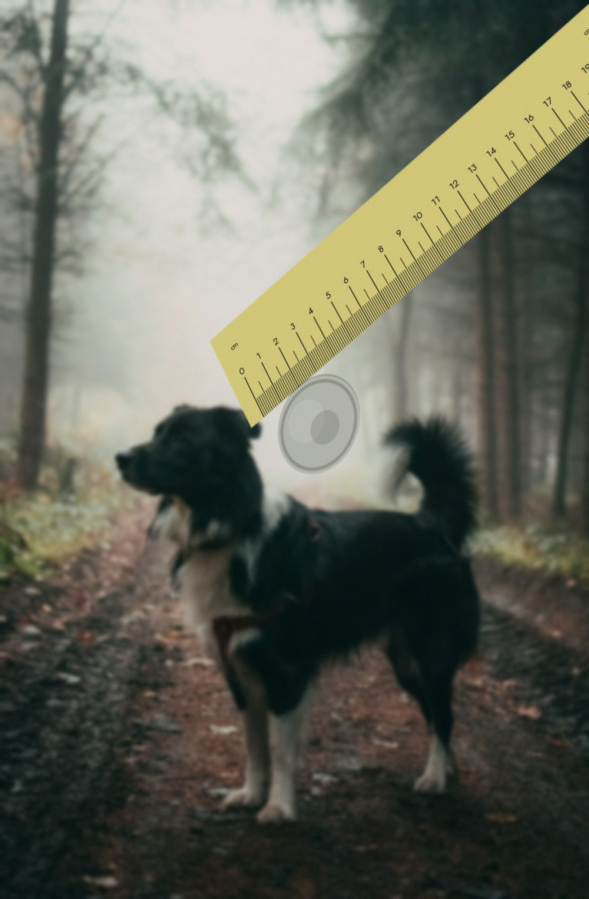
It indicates 4 cm
